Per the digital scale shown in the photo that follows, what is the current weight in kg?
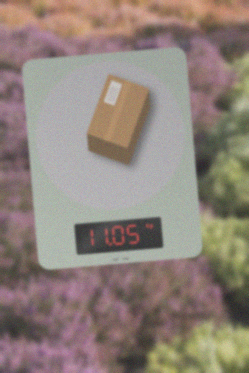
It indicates 11.05 kg
